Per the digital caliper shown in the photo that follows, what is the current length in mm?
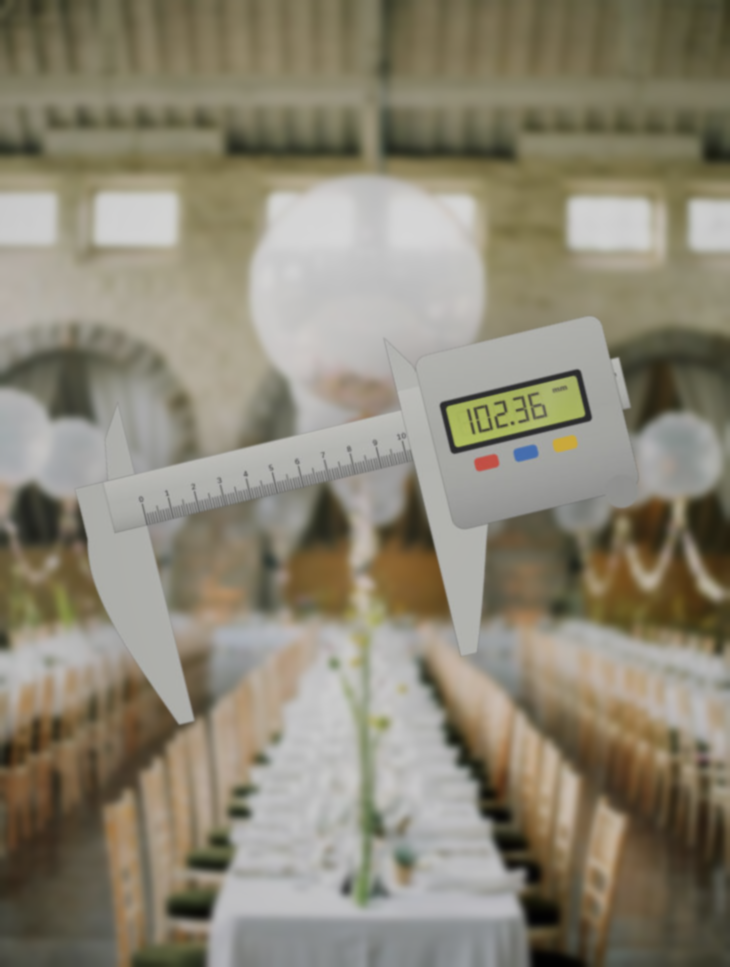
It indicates 102.36 mm
